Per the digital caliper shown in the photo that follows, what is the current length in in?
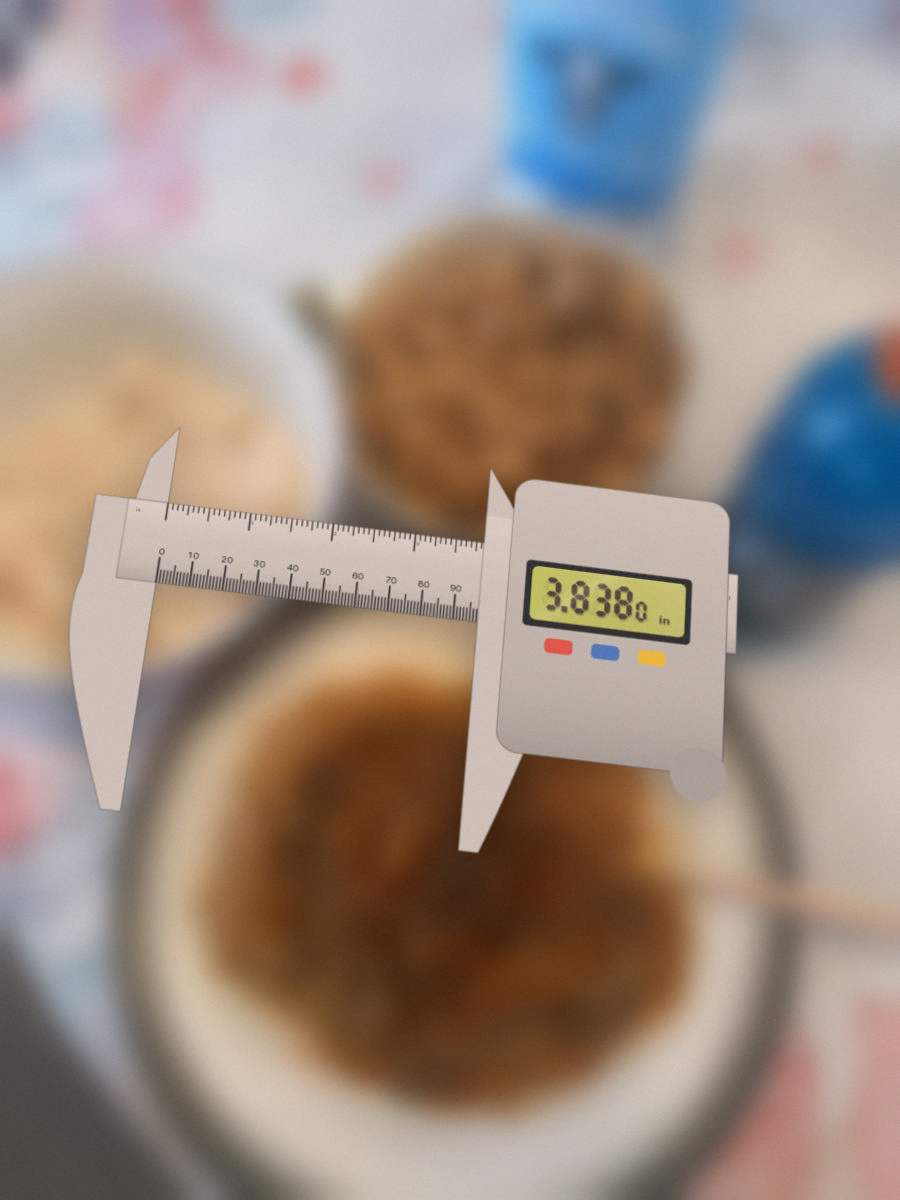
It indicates 3.8380 in
